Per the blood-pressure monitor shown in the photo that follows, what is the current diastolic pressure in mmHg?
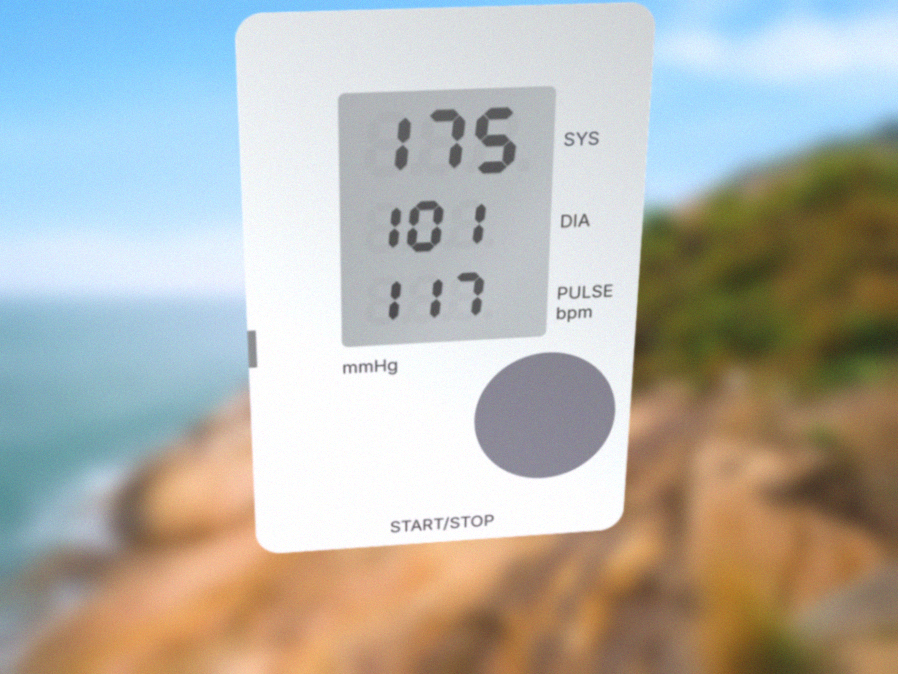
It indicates 101 mmHg
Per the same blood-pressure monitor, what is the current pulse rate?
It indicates 117 bpm
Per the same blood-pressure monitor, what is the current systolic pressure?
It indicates 175 mmHg
